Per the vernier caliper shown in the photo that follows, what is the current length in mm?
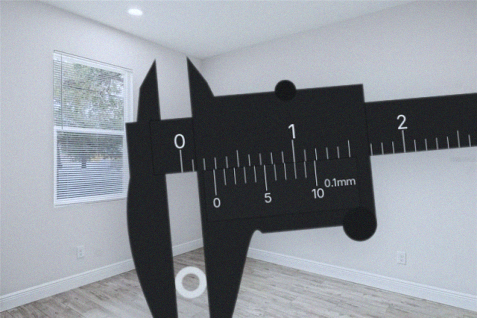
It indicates 2.8 mm
